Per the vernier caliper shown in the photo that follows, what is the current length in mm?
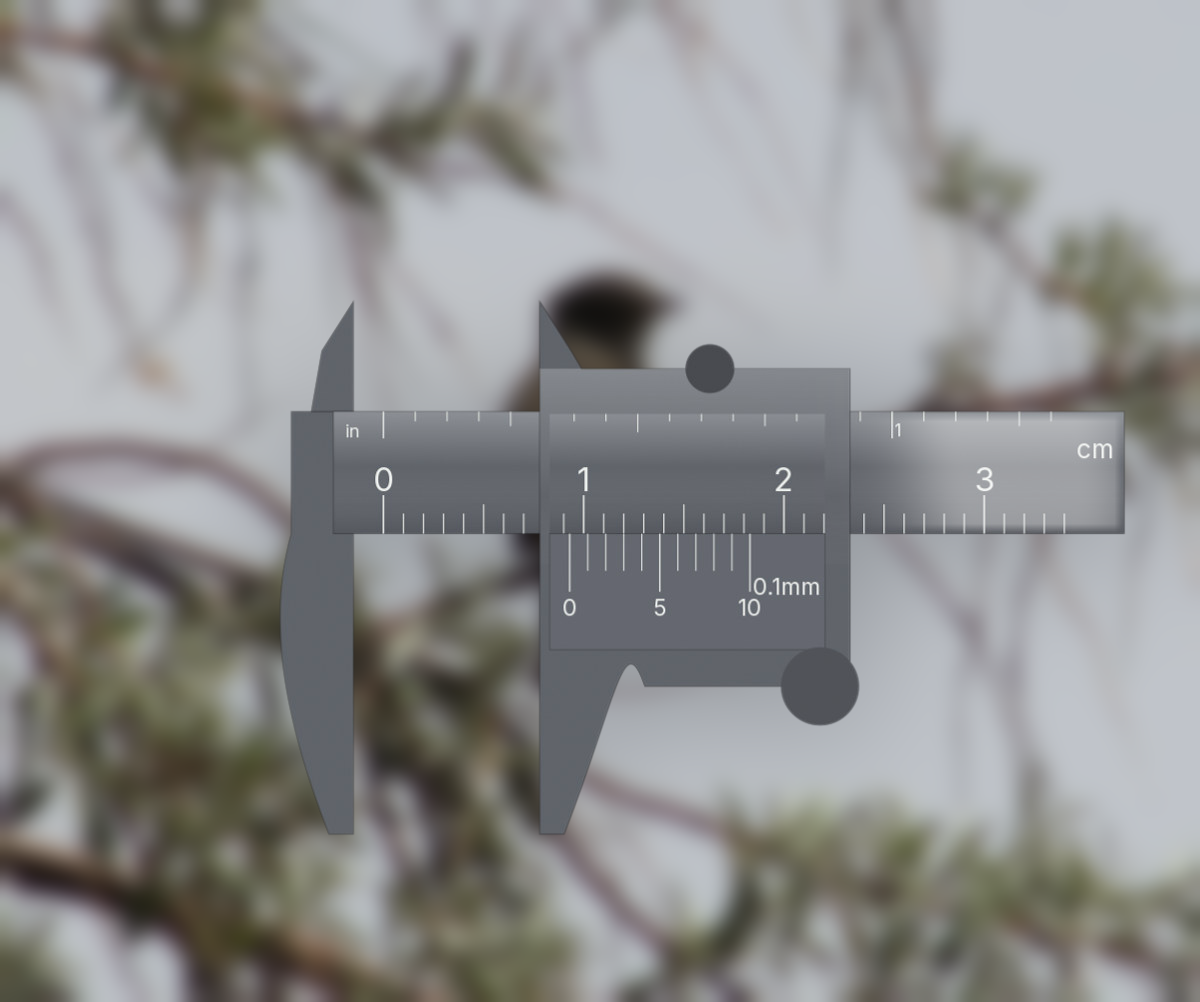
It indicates 9.3 mm
